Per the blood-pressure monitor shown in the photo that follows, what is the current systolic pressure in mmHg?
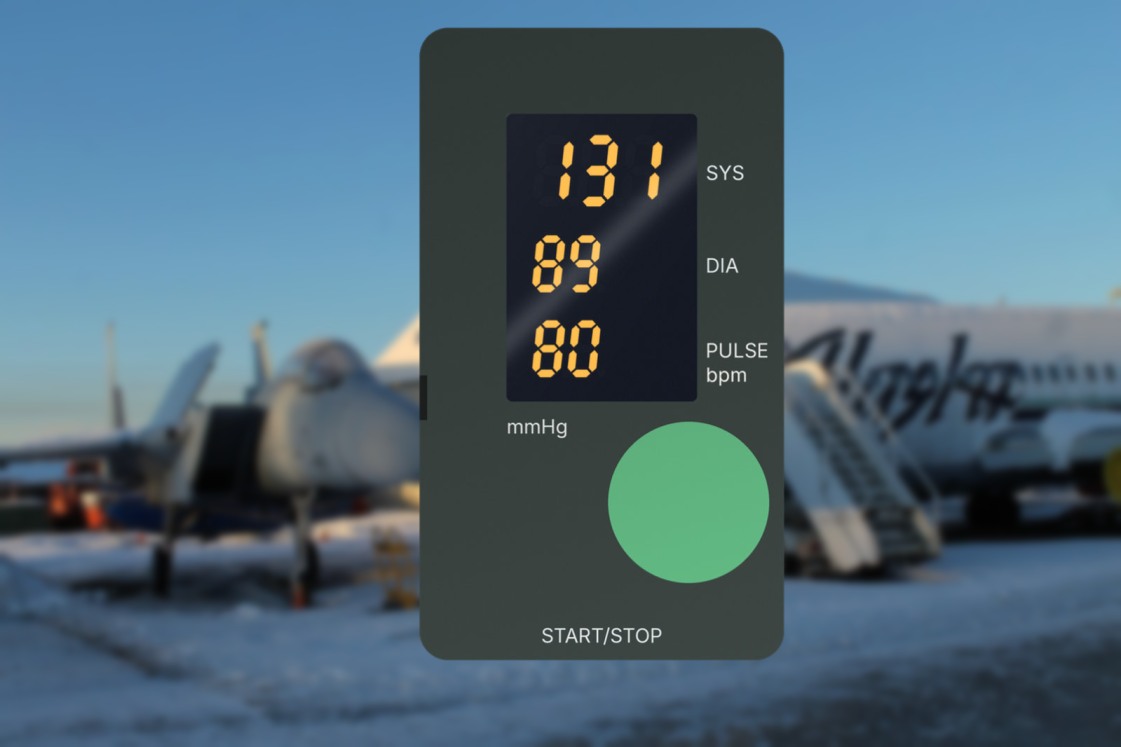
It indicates 131 mmHg
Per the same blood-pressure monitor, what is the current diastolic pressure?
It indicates 89 mmHg
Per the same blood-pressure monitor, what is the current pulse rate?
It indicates 80 bpm
